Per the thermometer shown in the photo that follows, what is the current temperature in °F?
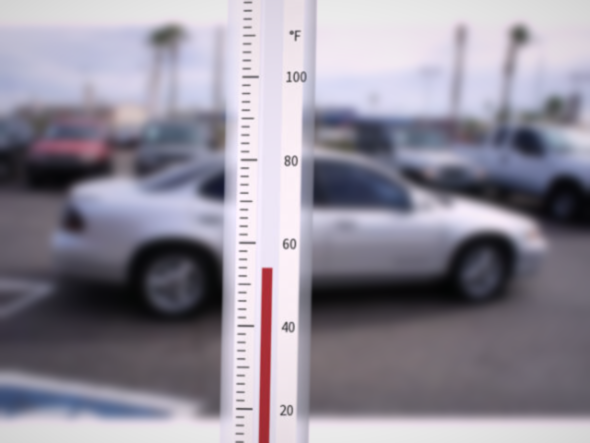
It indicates 54 °F
